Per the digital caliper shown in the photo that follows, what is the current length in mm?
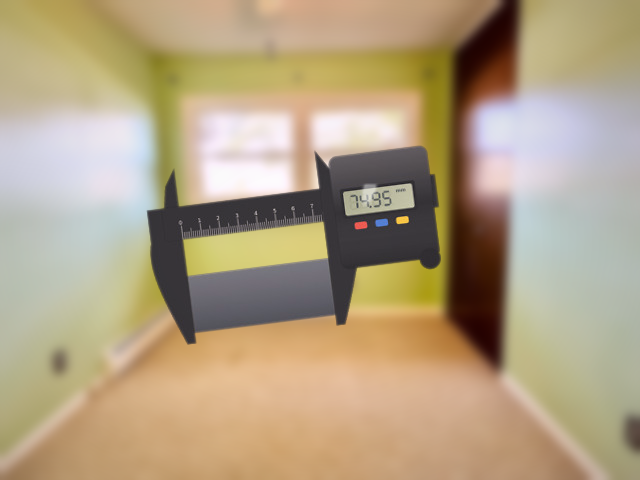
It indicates 74.95 mm
